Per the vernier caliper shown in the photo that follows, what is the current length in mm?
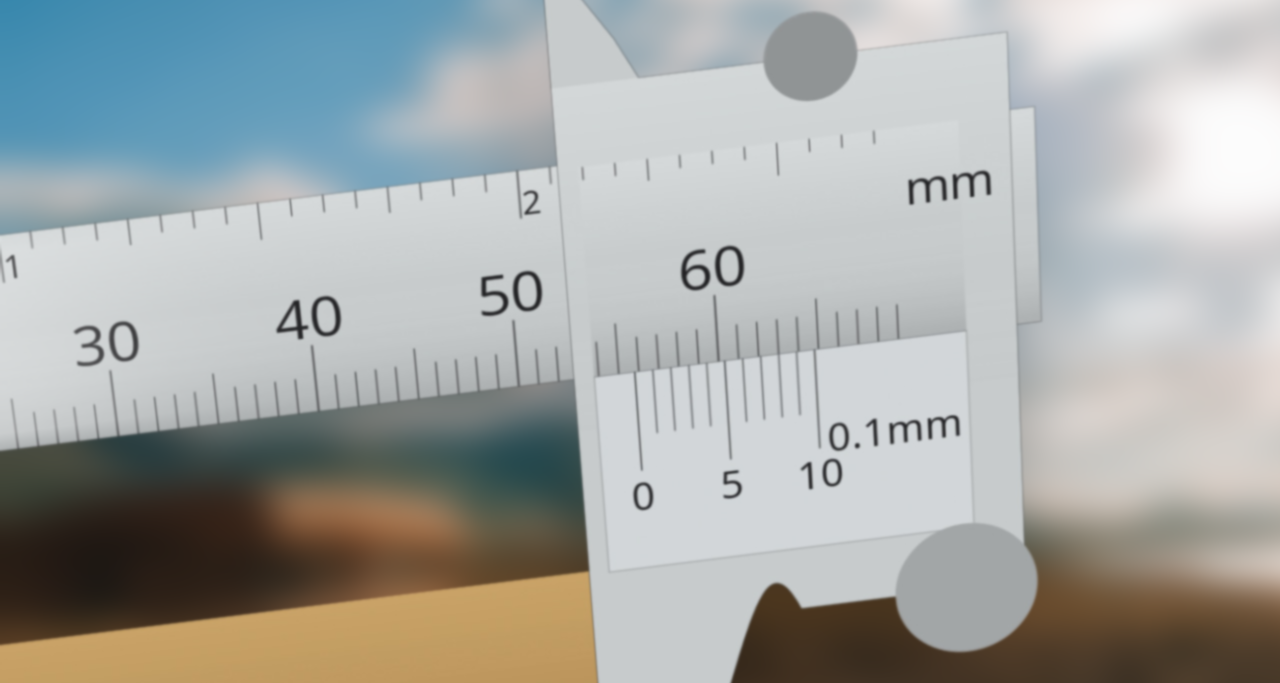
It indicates 55.8 mm
